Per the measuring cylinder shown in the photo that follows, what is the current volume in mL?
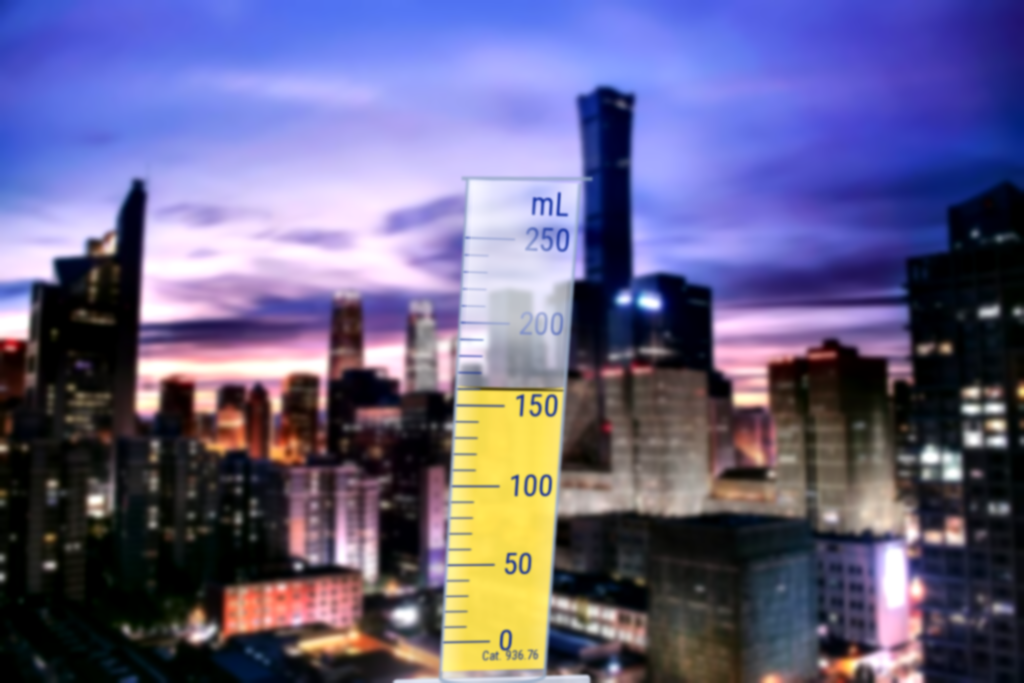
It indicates 160 mL
